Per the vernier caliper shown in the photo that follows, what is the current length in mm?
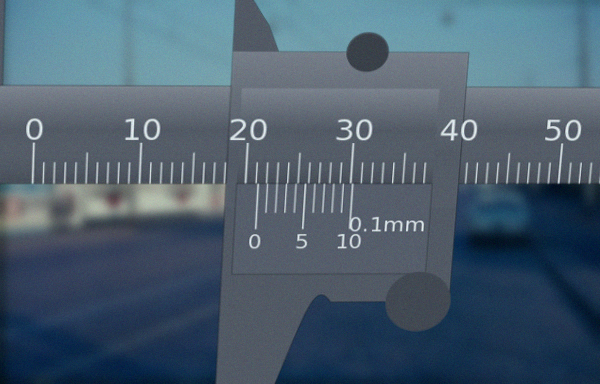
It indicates 21.2 mm
